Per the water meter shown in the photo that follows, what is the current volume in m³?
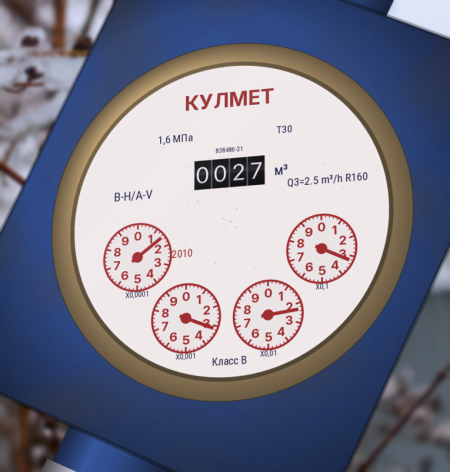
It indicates 27.3231 m³
